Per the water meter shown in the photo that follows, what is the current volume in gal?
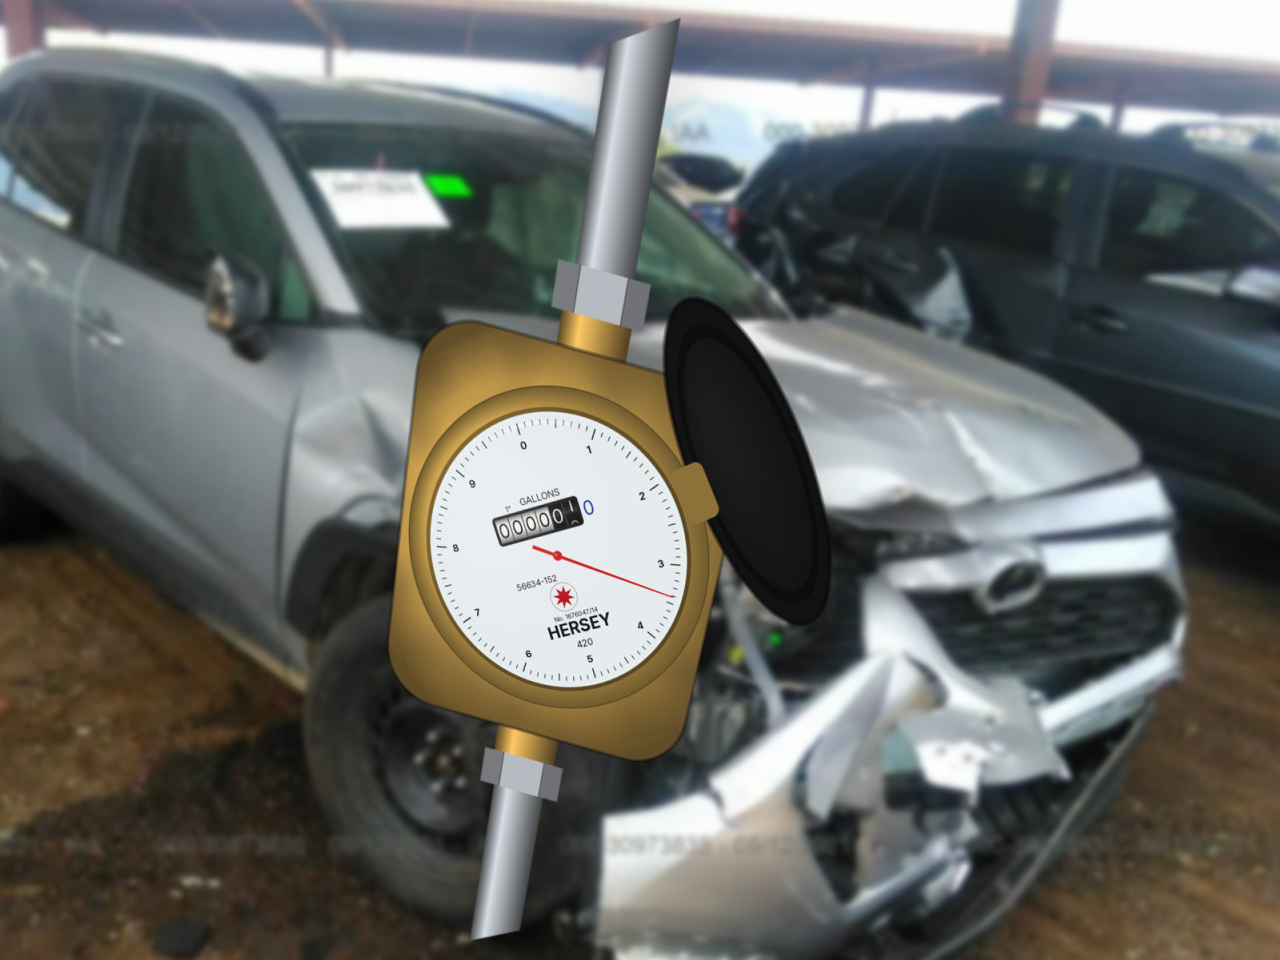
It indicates 13.4 gal
